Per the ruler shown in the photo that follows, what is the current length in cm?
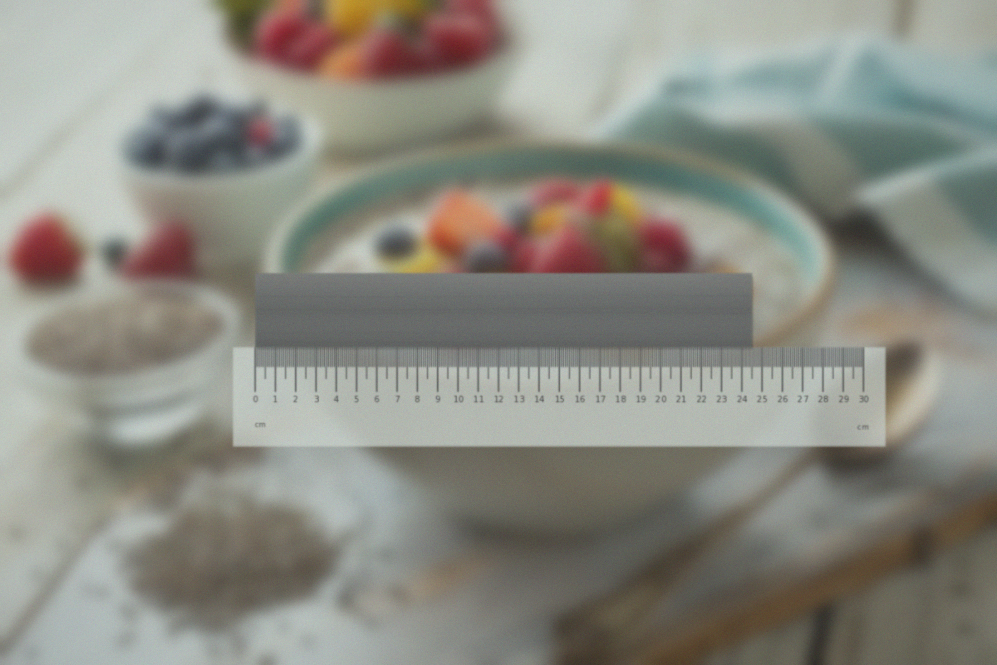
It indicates 24.5 cm
